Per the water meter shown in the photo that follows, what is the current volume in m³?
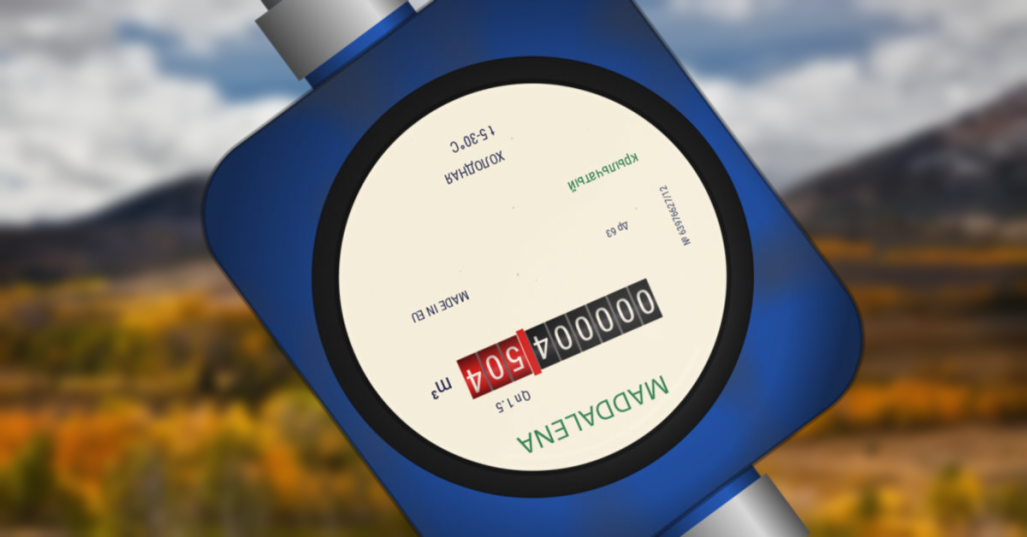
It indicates 4.504 m³
